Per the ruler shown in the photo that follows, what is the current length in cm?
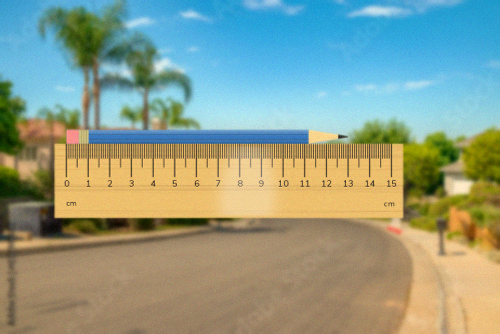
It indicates 13 cm
